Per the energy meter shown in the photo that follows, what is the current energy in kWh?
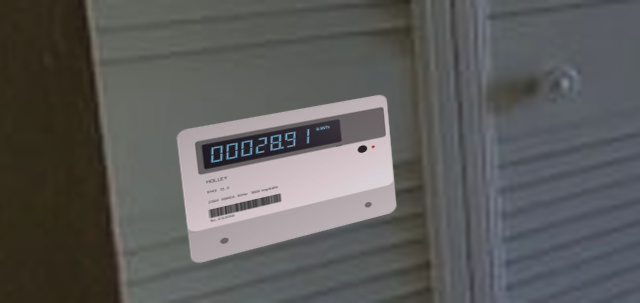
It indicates 28.91 kWh
